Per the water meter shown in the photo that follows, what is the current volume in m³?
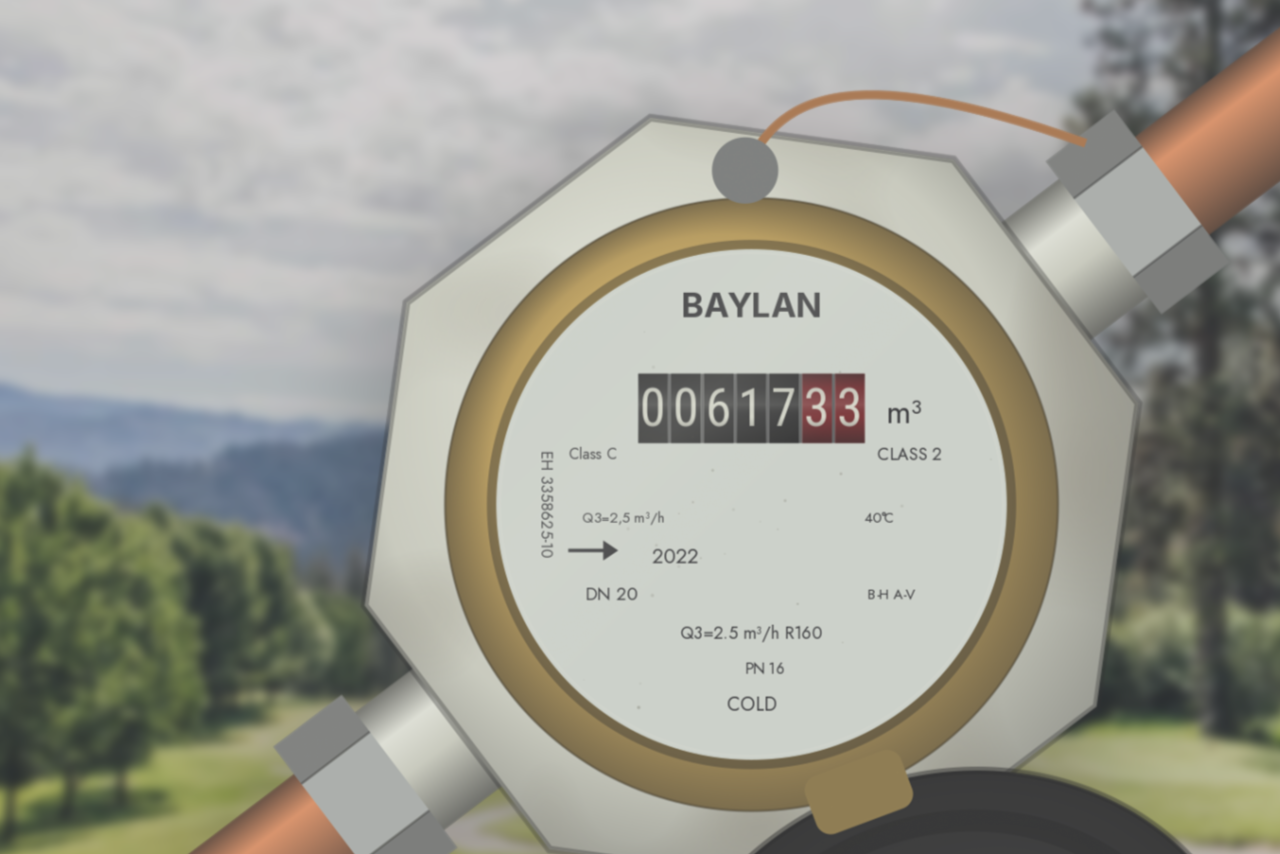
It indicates 617.33 m³
